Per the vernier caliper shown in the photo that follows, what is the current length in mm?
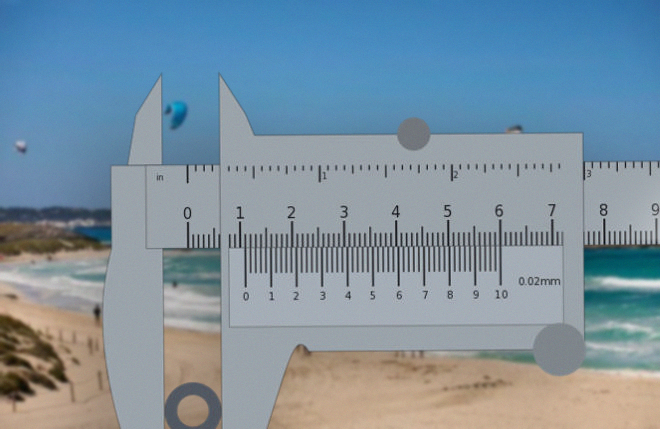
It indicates 11.0 mm
